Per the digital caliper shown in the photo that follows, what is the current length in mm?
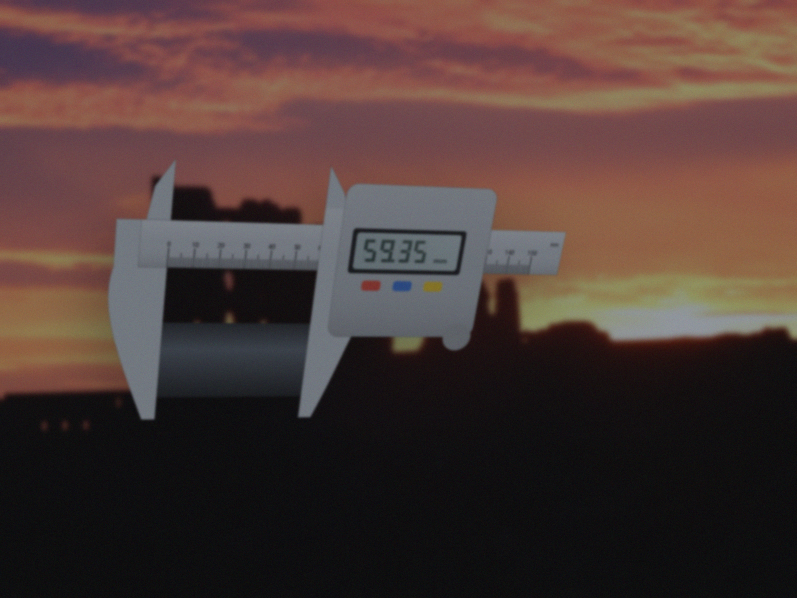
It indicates 59.35 mm
